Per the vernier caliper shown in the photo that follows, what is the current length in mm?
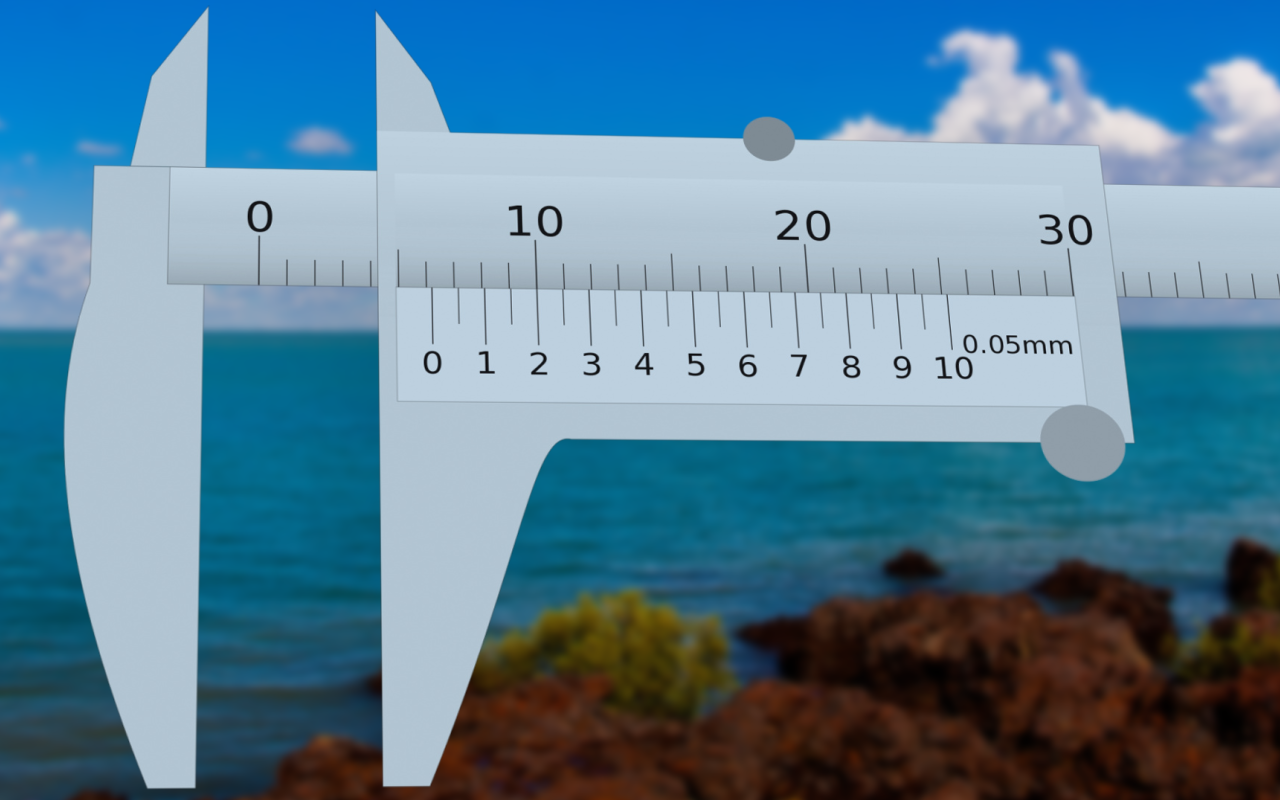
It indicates 6.20 mm
